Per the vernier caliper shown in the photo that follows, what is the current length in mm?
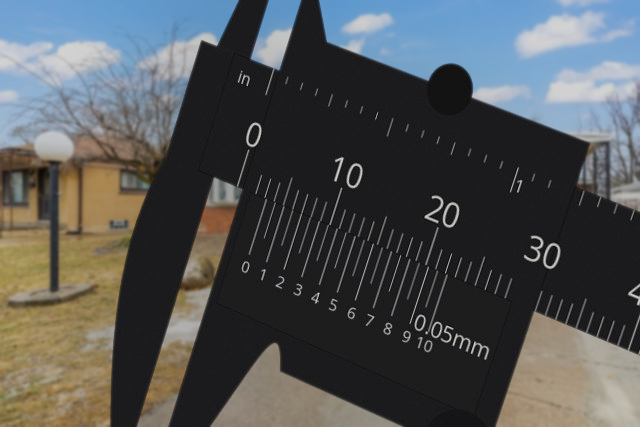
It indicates 3.2 mm
